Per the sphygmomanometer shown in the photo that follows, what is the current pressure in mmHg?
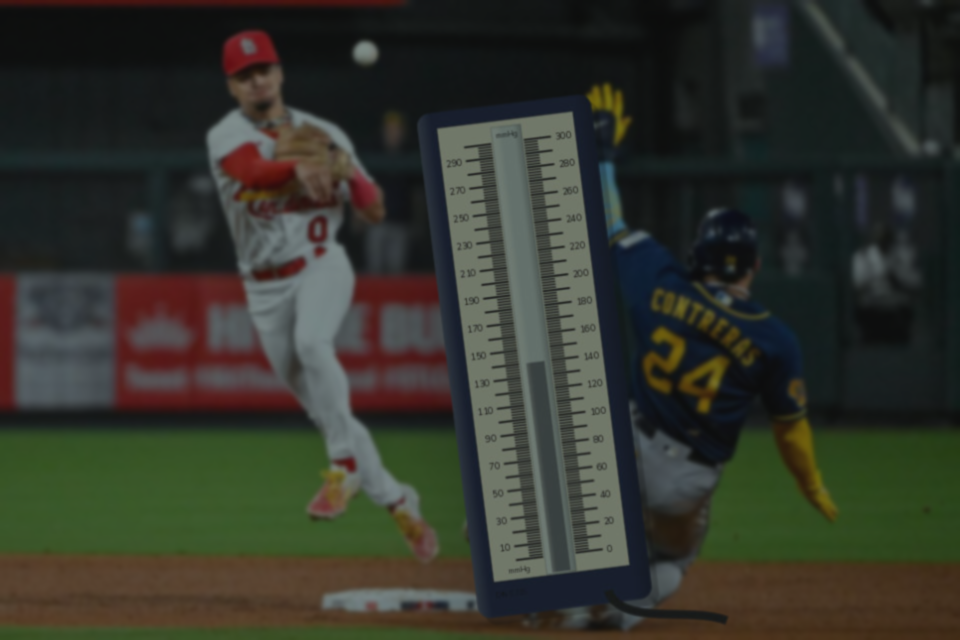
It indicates 140 mmHg
